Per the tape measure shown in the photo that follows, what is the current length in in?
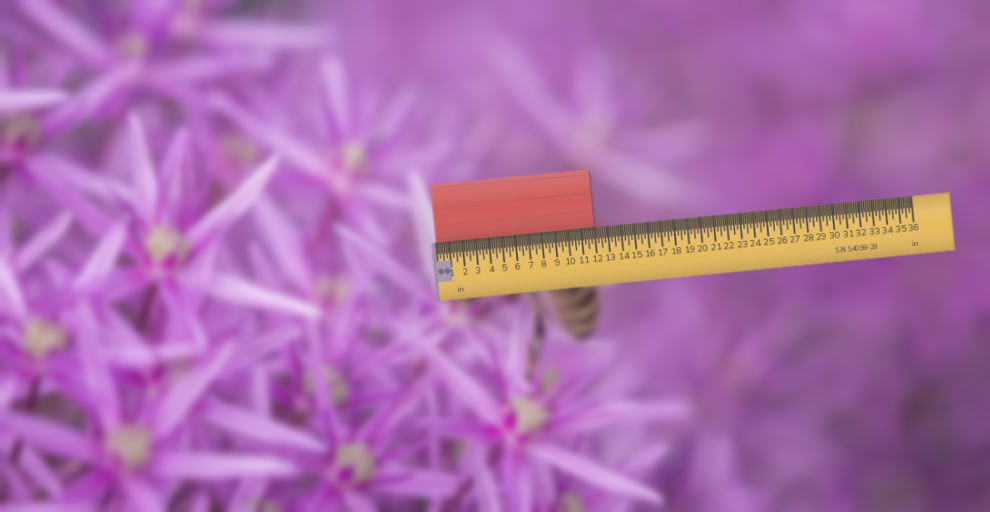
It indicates 12 in
